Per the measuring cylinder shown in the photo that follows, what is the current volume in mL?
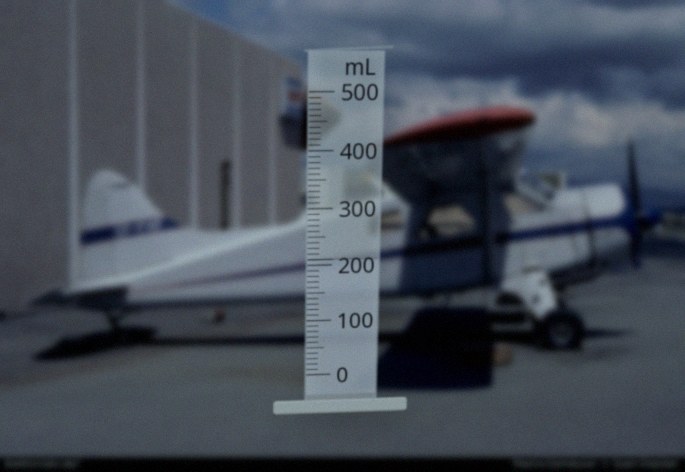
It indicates 210 mL
